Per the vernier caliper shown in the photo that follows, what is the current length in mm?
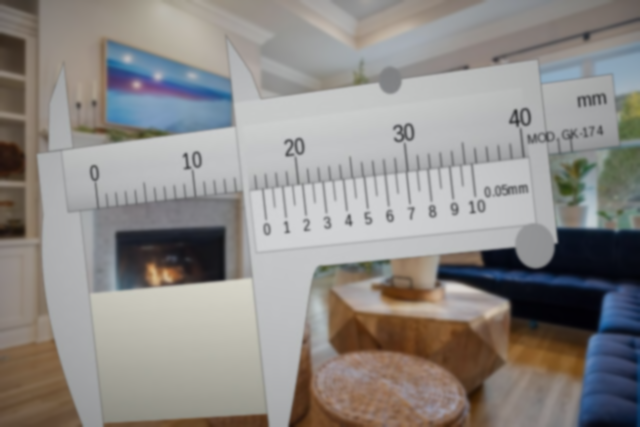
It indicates 16.6 mm
